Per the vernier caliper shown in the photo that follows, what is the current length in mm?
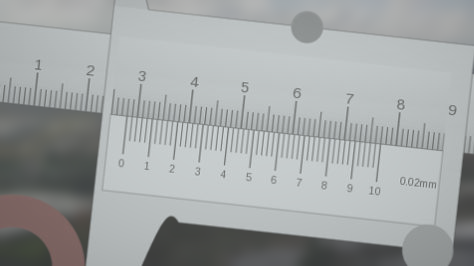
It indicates 28.0 mm
